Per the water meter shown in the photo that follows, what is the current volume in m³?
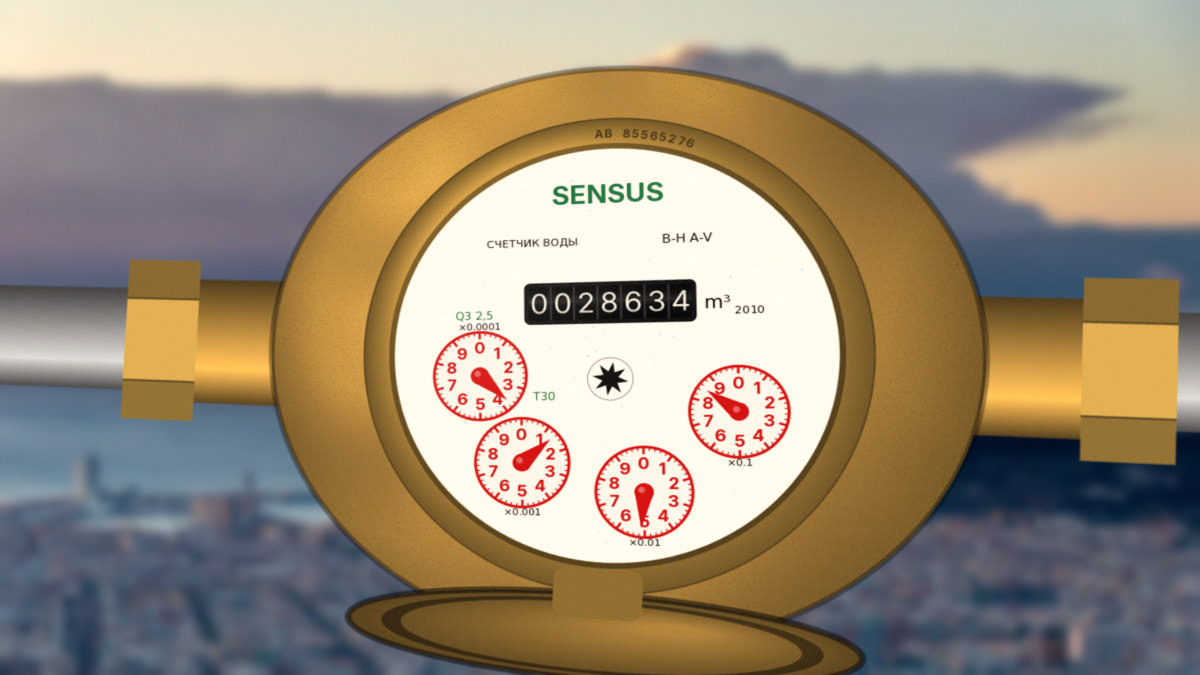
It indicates 28634.8513 m³
